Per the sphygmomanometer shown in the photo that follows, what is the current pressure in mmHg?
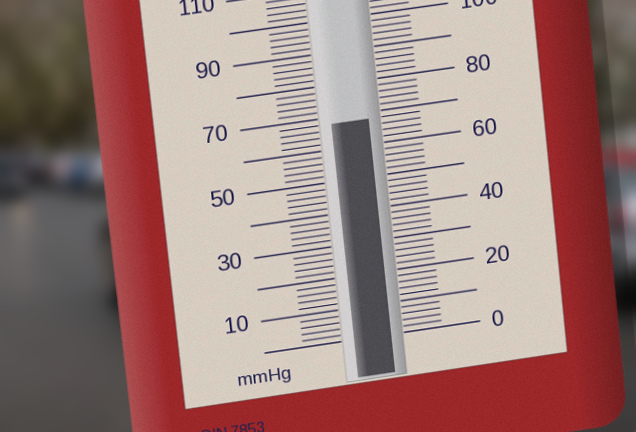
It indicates 68 mmHg
